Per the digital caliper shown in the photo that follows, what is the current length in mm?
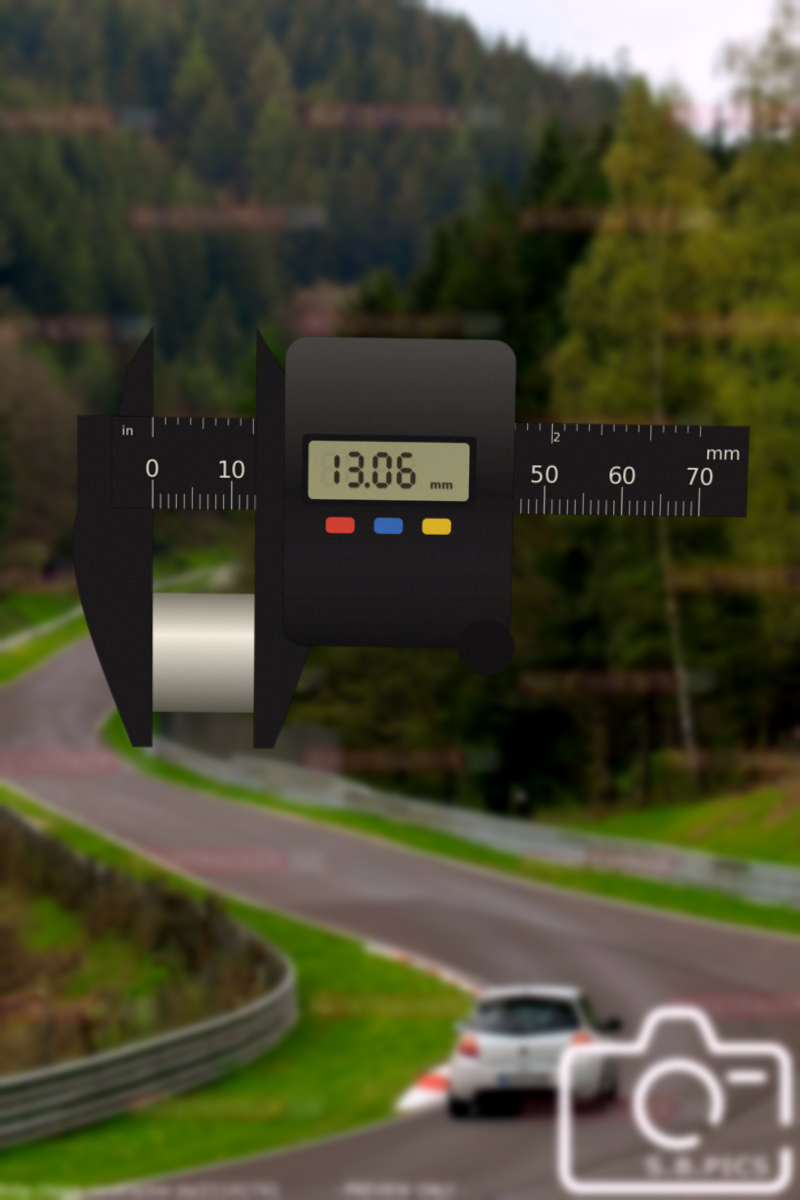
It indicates 13.06 mm
